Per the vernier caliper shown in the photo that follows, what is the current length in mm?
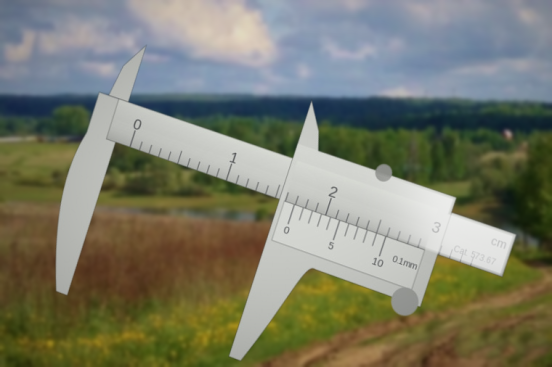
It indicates 16.9 mm
